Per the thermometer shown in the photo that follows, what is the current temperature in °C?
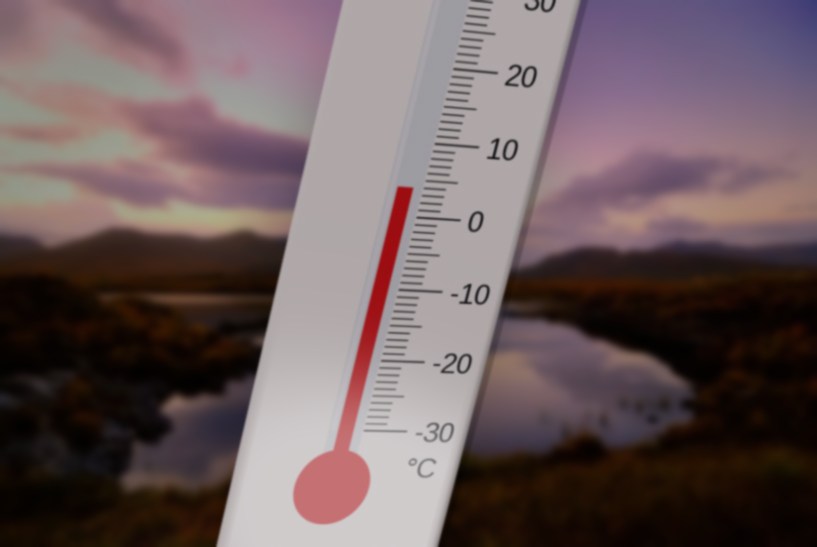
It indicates 4 °C
